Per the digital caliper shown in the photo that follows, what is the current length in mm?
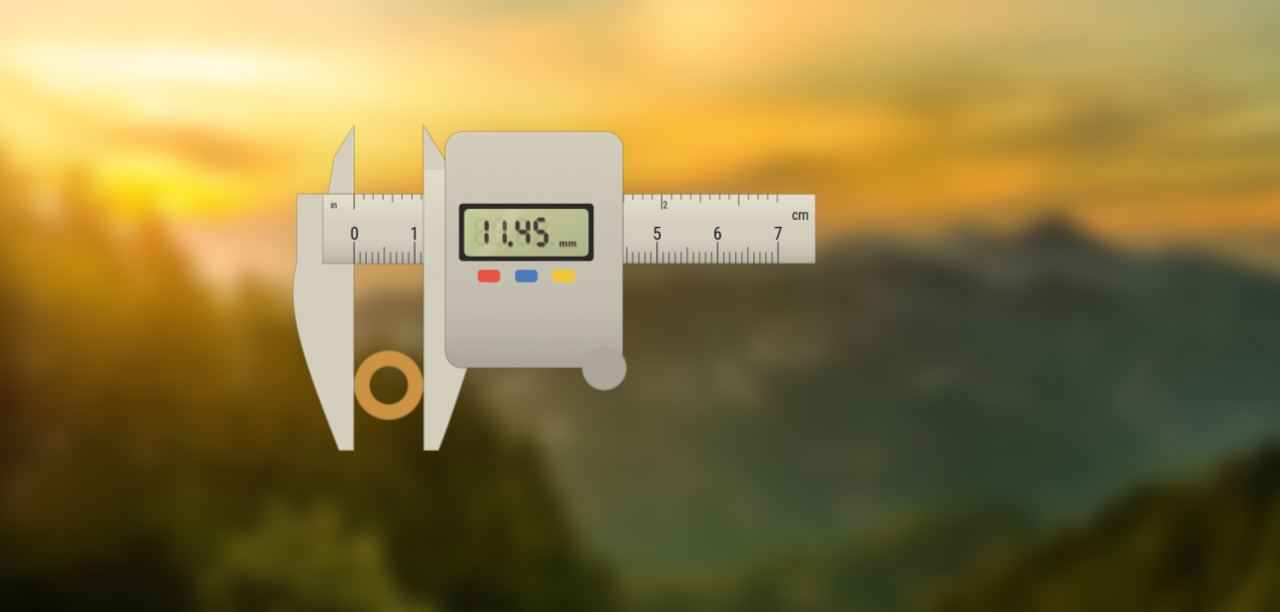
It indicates 11.45 mm
